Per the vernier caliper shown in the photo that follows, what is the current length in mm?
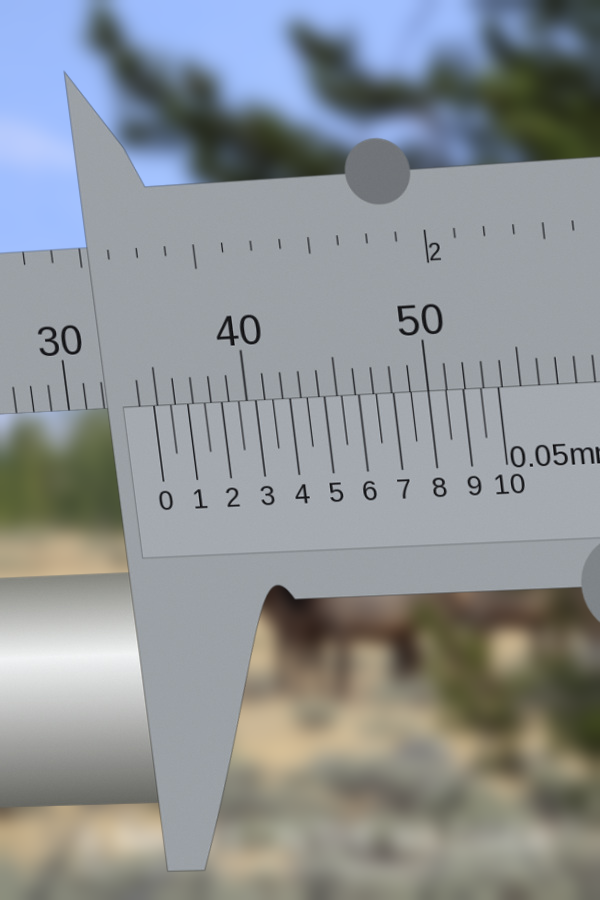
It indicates 34.8 mm
